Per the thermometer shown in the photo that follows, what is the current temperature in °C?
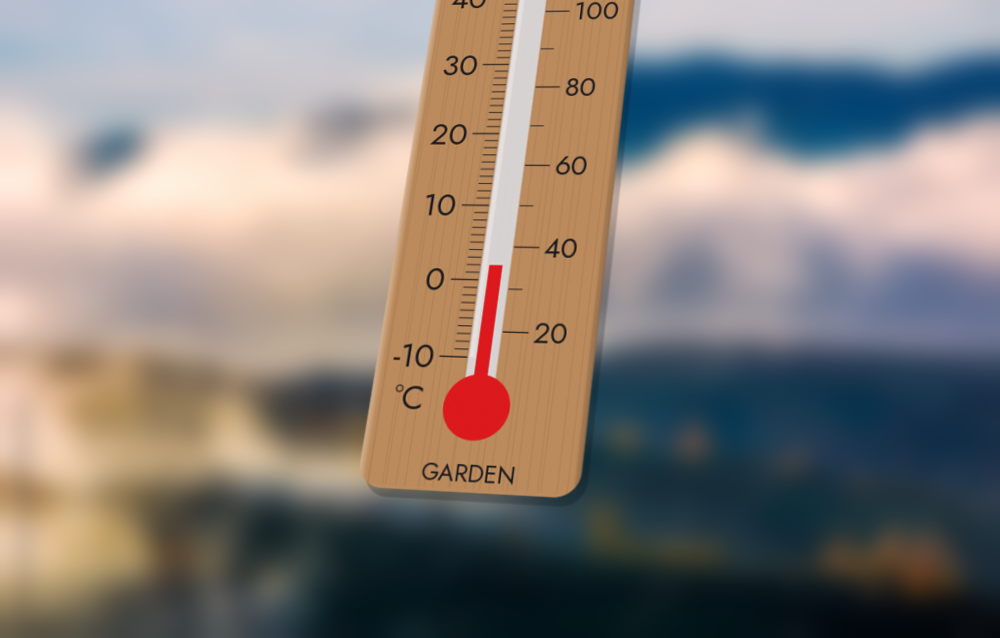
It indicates 2 °C
